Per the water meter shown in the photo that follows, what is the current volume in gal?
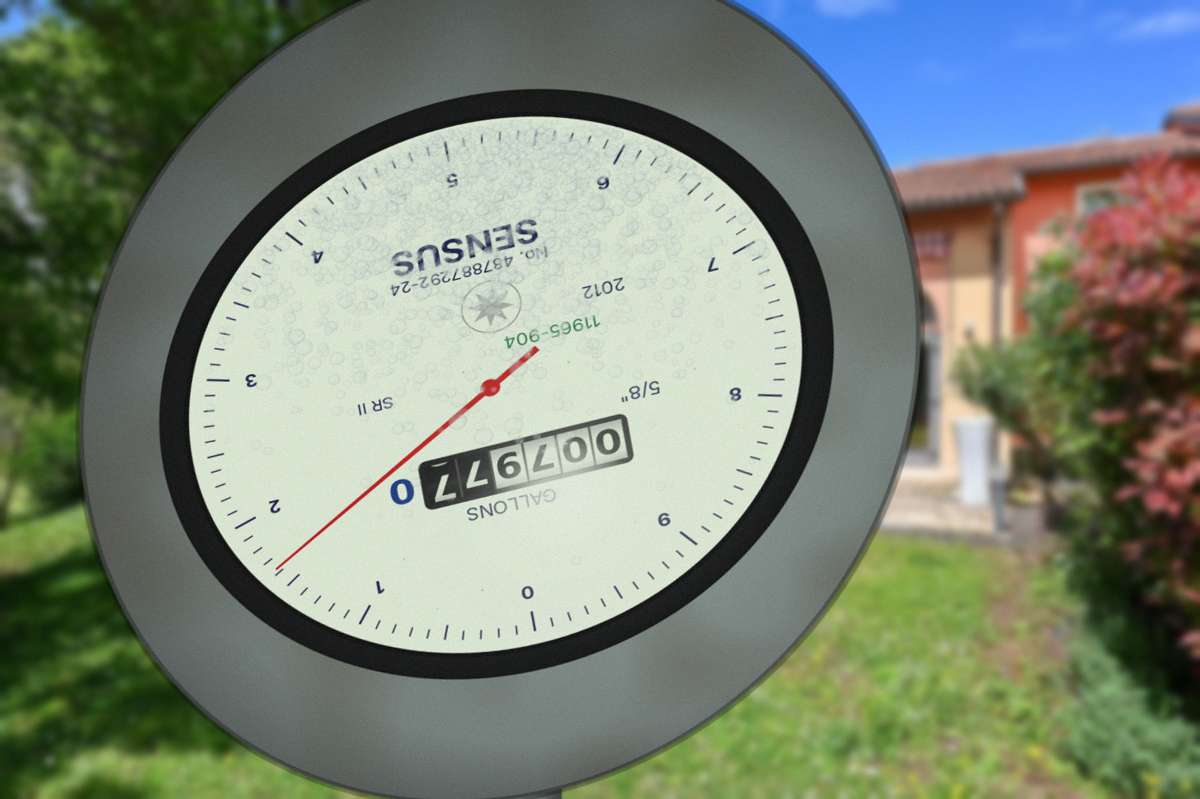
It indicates 79771.6 gal
